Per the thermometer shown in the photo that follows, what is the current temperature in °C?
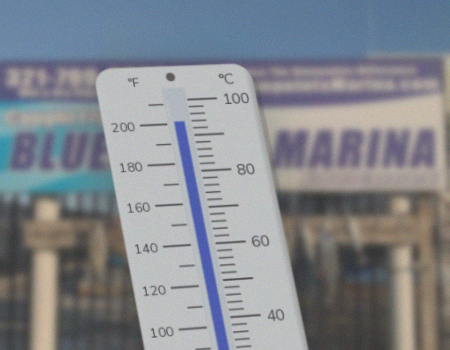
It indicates 94 °C
